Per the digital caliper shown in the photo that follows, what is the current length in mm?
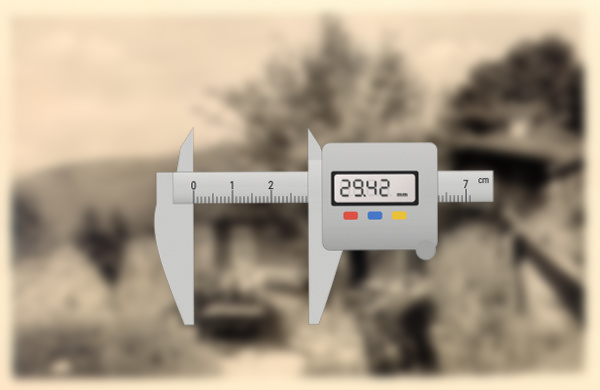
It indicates 29.42 mm
